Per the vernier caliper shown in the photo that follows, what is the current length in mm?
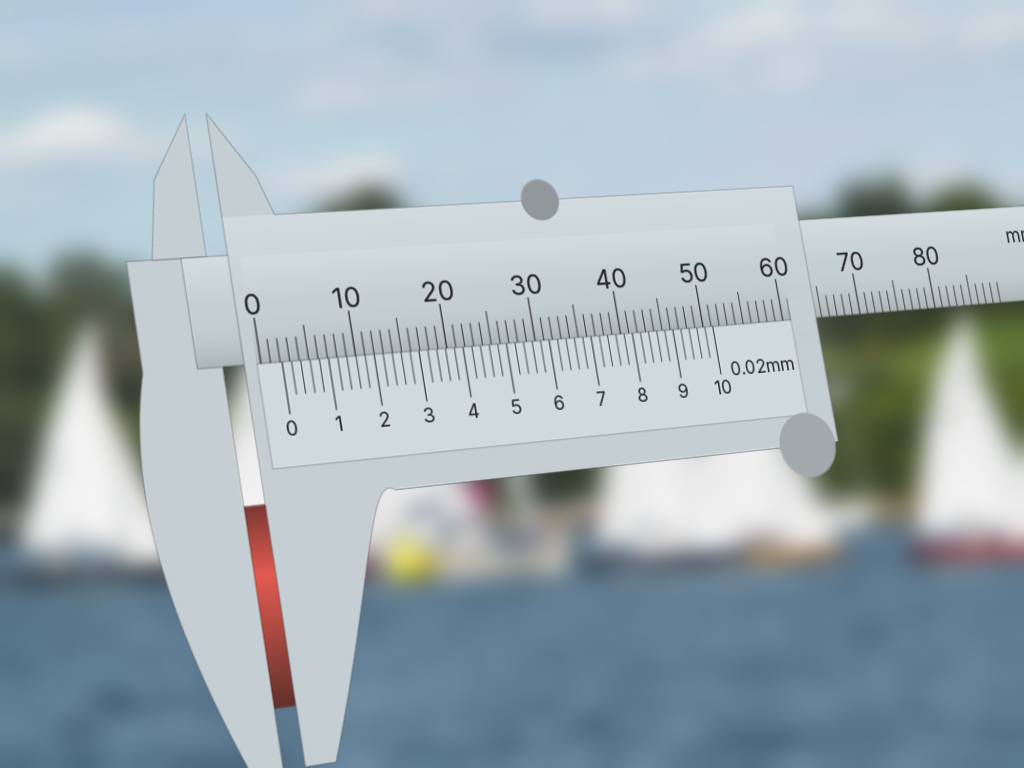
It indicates 2.2 mm
